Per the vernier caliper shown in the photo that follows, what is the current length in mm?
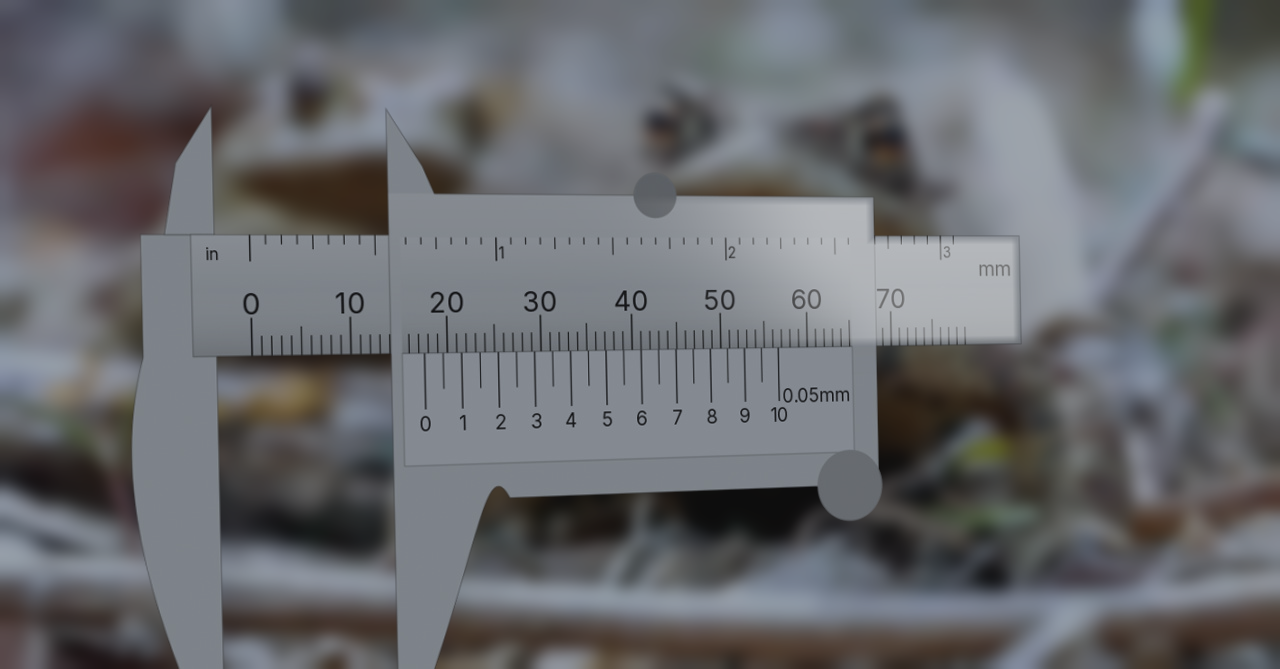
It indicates 17.6 mm
